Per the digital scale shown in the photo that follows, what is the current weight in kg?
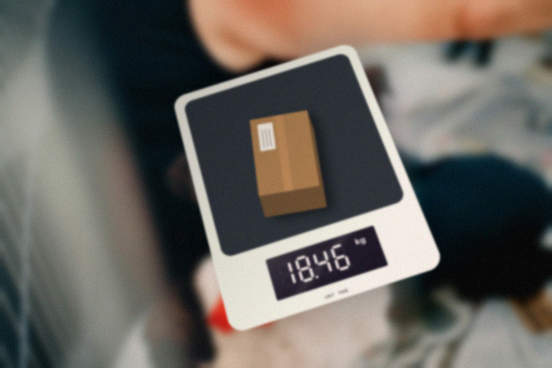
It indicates 18.46 kg
